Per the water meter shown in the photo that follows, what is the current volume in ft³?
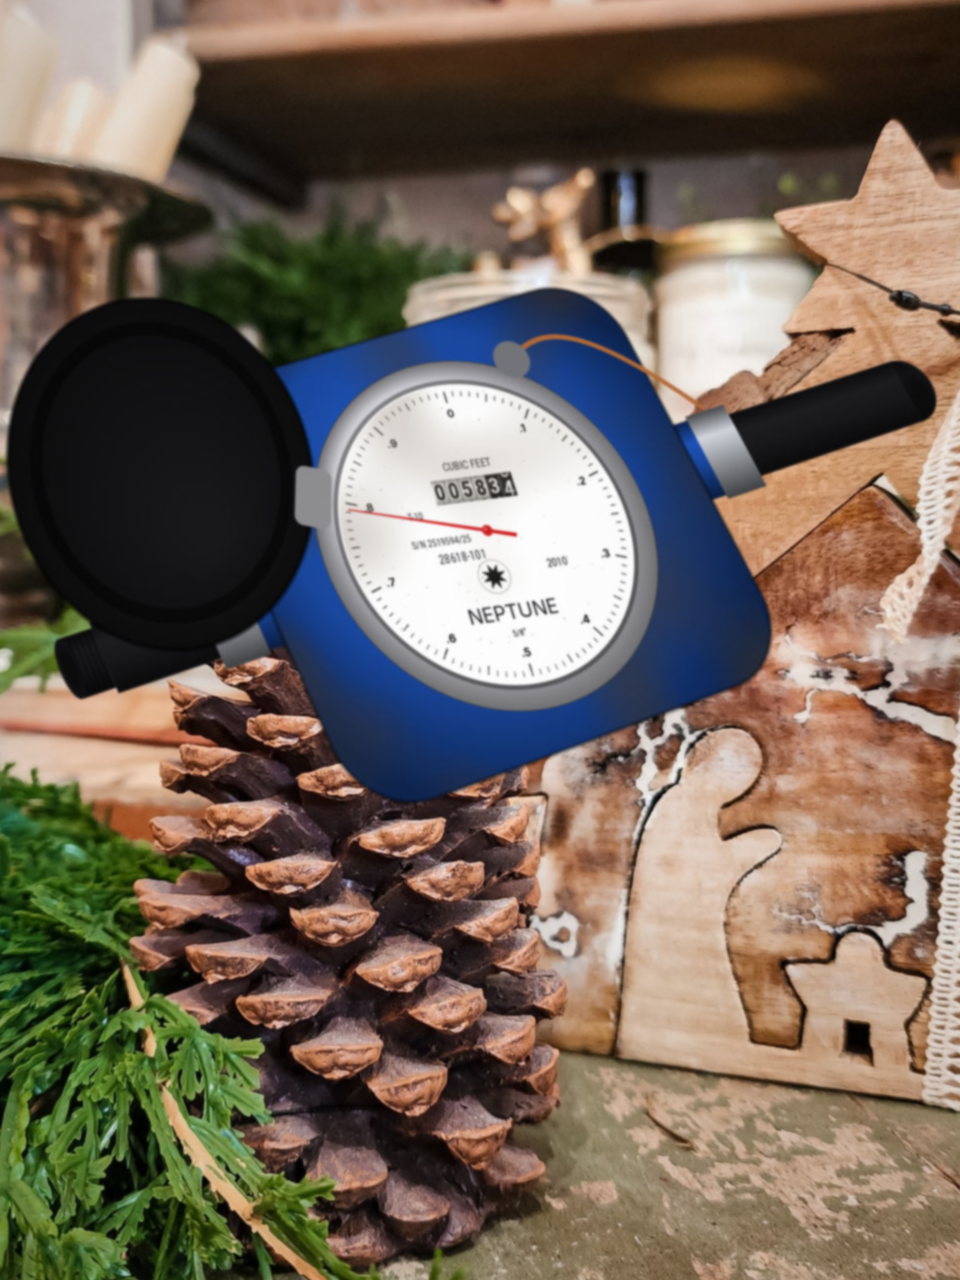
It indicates 5833.79 ft³
